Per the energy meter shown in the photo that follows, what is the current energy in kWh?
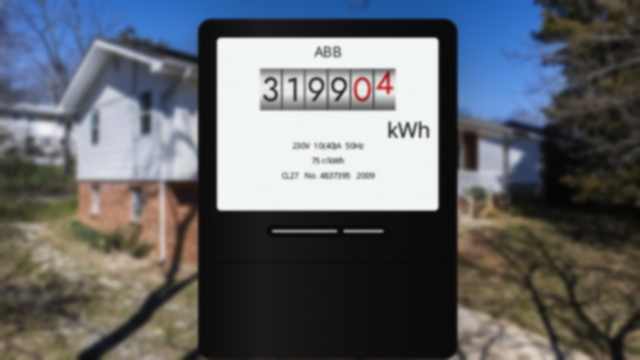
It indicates 3199.04 kWh
